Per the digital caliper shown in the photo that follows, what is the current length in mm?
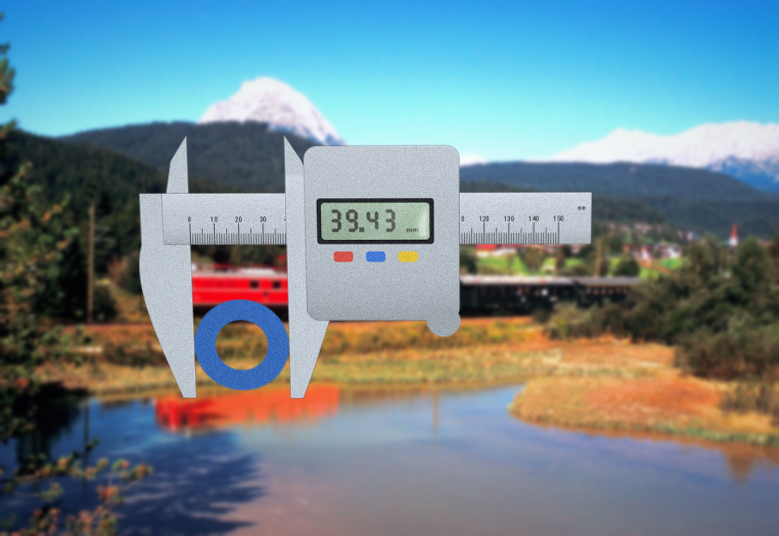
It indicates 39.43 mm
